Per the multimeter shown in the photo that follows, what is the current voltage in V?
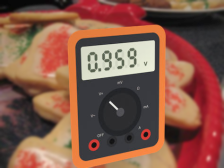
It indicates 0.959 V
